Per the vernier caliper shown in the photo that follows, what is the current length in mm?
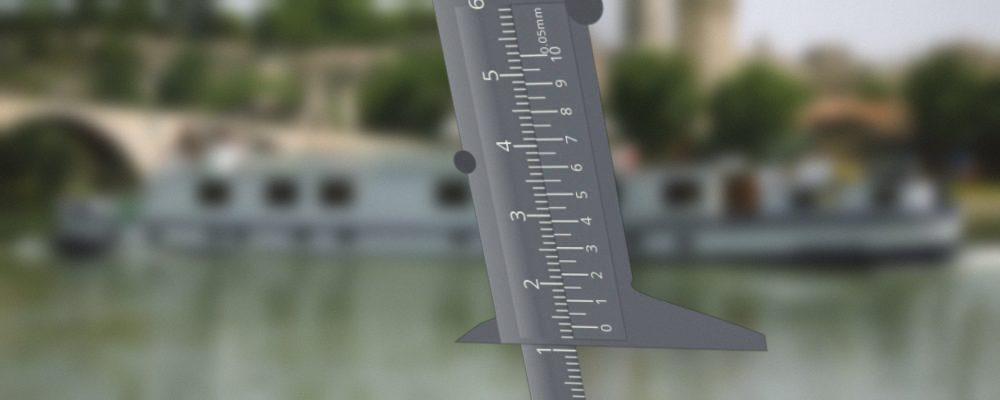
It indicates 13.6 mm
